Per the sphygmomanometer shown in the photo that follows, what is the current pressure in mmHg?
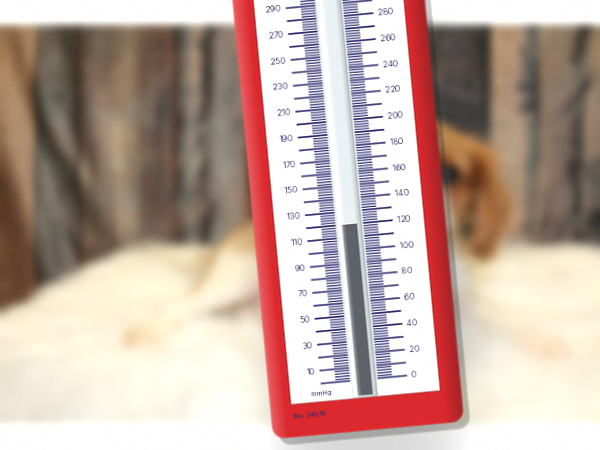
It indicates 120 mmHg
